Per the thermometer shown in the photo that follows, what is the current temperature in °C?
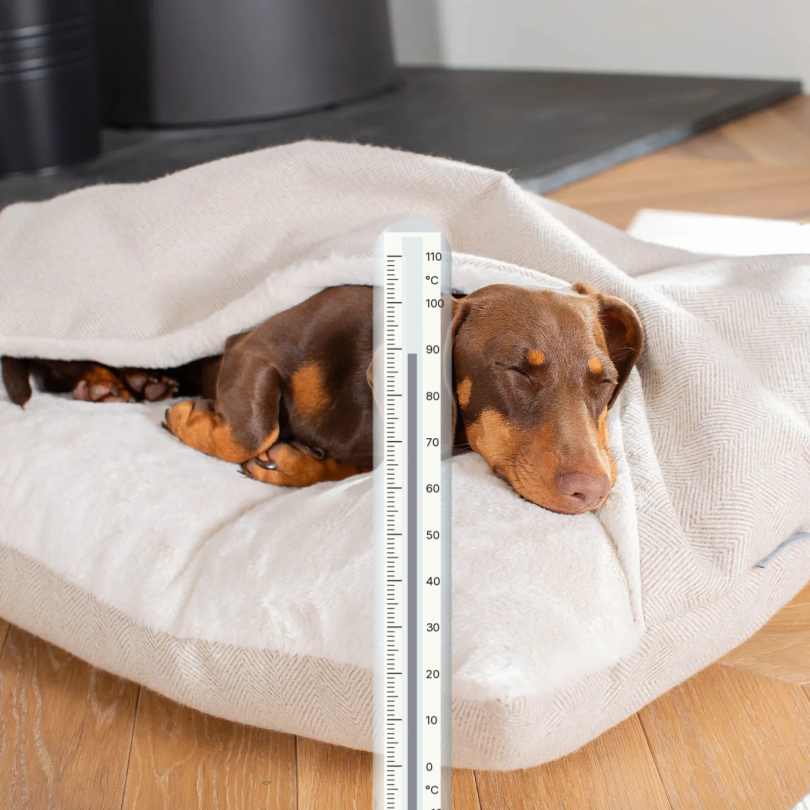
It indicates 89 °C
